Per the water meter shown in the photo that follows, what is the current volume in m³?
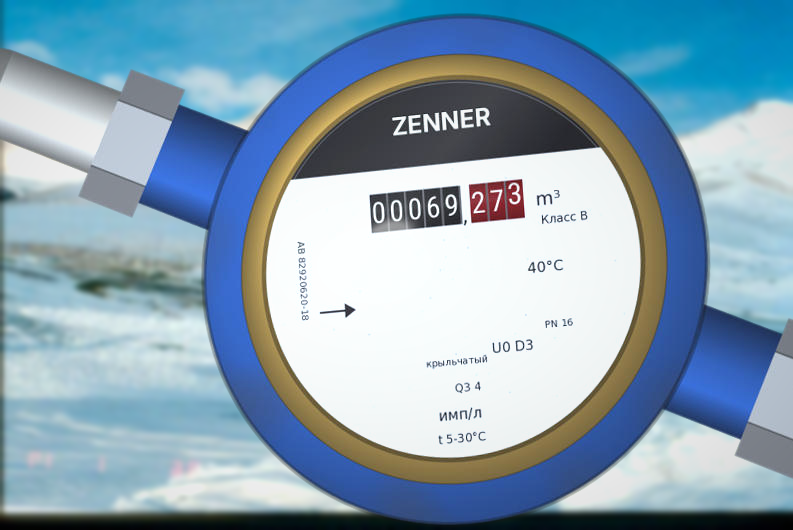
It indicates 69.273 m³
